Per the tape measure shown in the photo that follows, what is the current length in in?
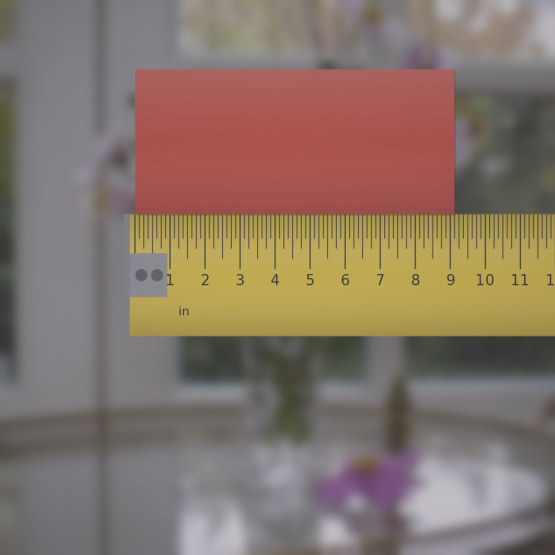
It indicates 9.125 in
